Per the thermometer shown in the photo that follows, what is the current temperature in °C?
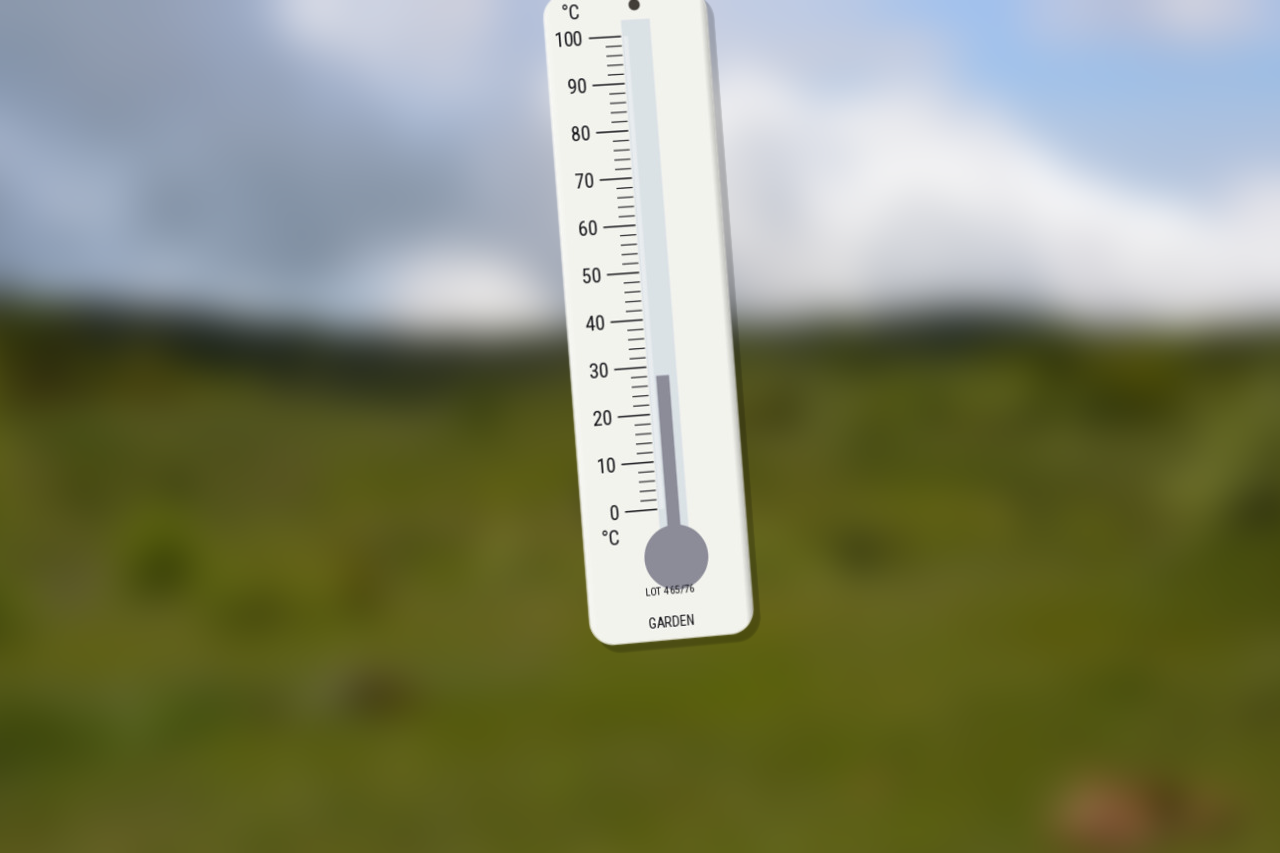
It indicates 28 °C
